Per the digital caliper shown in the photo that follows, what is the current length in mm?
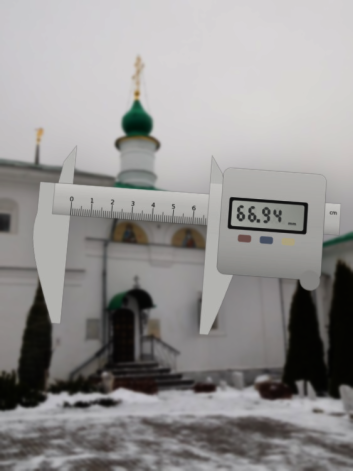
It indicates 66.94 mm
